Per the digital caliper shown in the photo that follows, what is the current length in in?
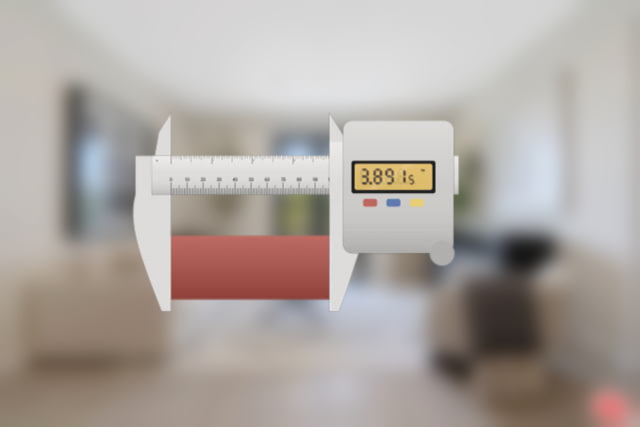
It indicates 3.8915 in
